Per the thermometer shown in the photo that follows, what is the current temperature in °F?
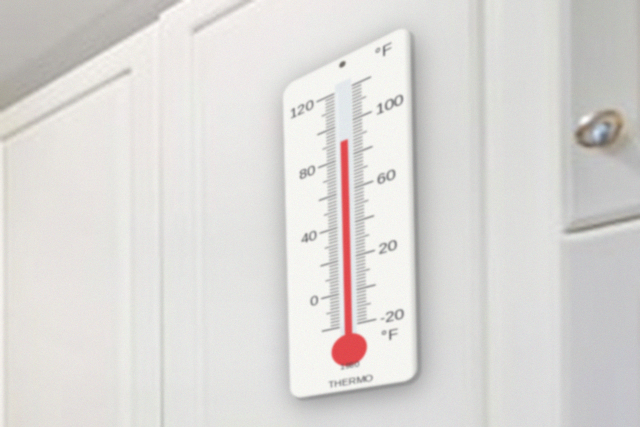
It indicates 90 °F
